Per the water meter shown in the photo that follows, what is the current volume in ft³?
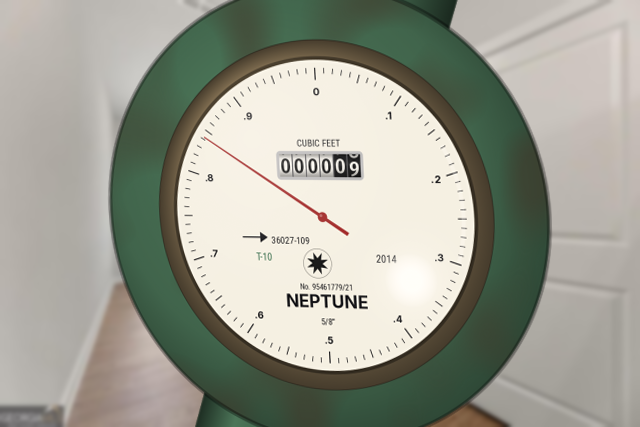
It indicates 8.84 ft³
